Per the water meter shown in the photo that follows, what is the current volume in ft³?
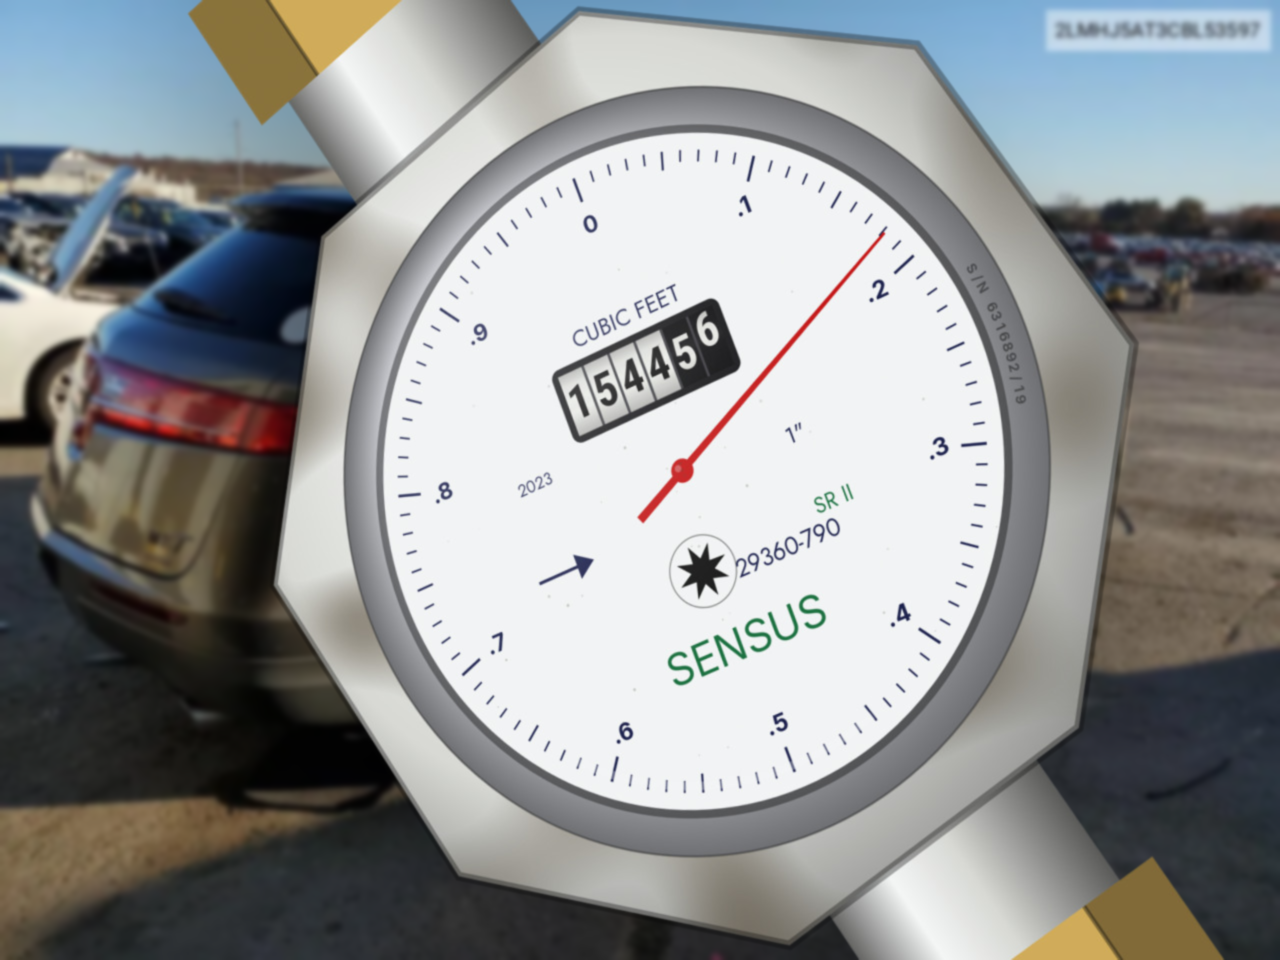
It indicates 154456.18 ft³
